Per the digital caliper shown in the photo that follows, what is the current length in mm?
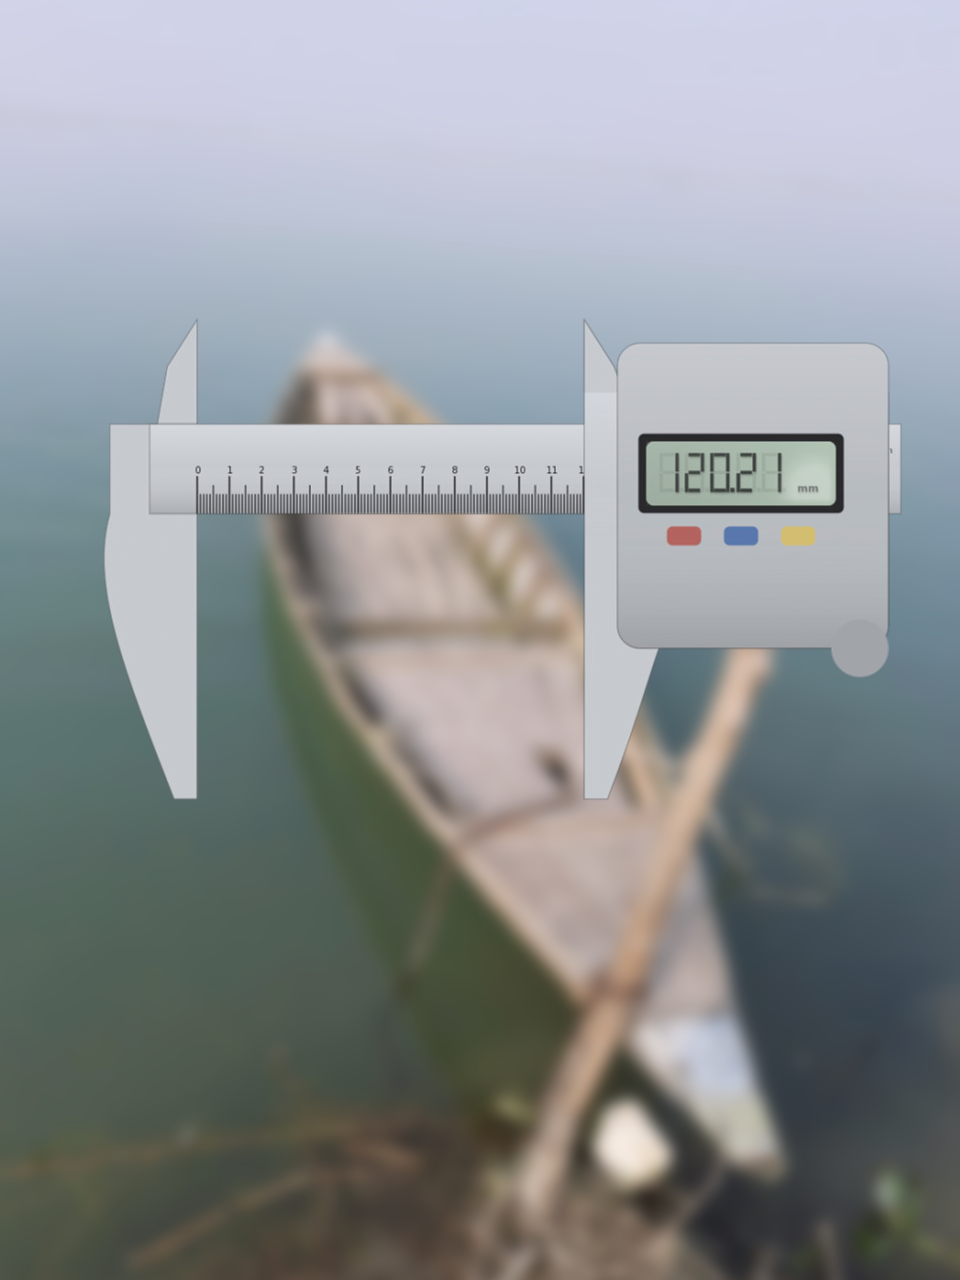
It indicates 120.21 mm
